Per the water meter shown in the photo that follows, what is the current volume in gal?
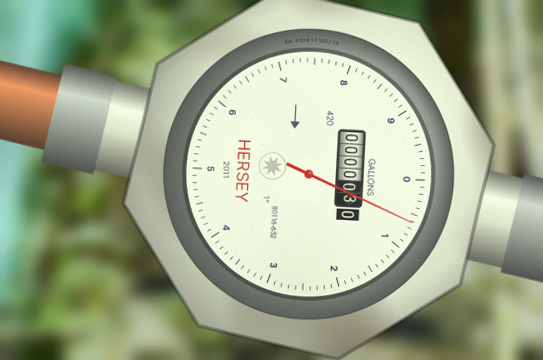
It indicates 30.6 gal
